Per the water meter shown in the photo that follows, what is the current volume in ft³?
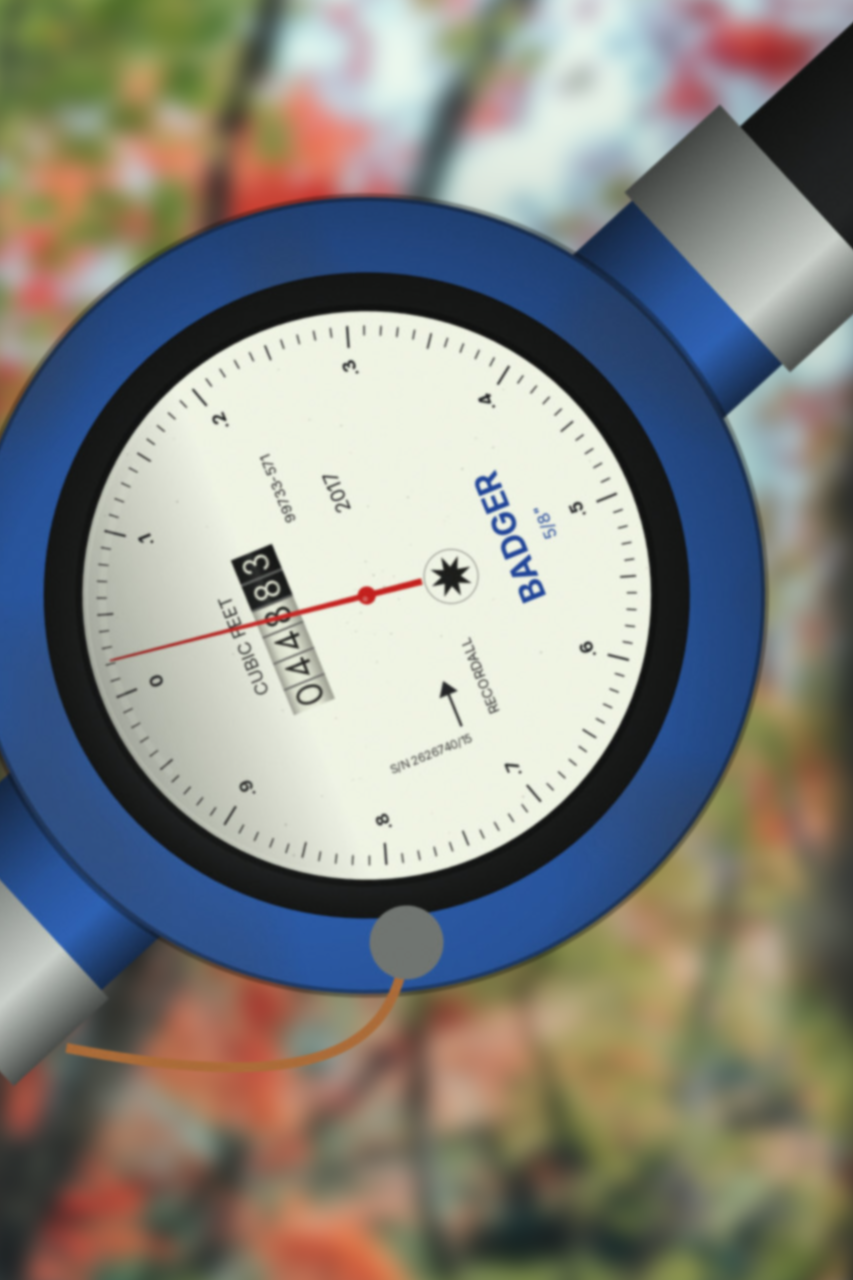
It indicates 44883.02 ft³
